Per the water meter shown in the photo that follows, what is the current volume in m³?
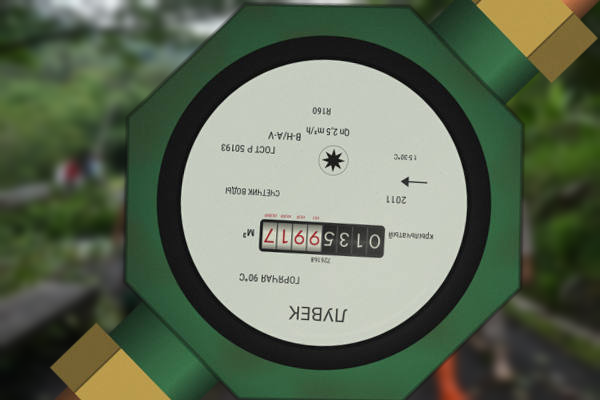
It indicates 135.9917 m³
